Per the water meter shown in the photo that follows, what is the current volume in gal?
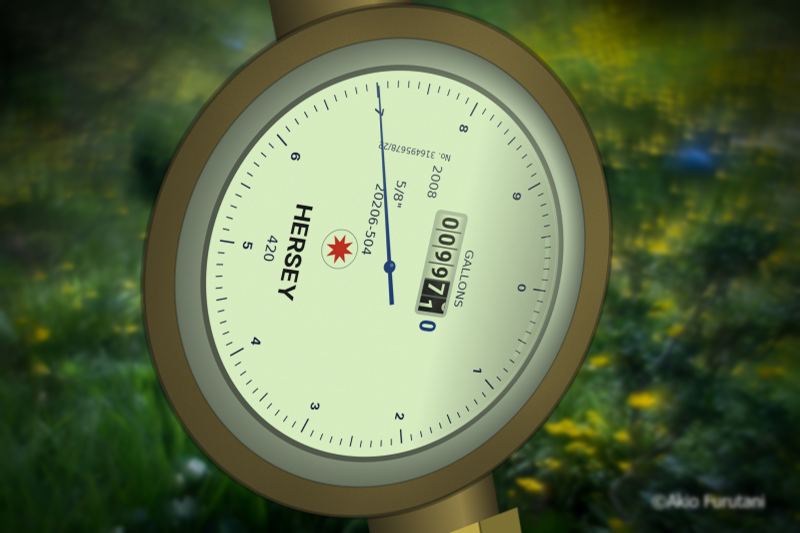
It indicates 99707.0 gal
